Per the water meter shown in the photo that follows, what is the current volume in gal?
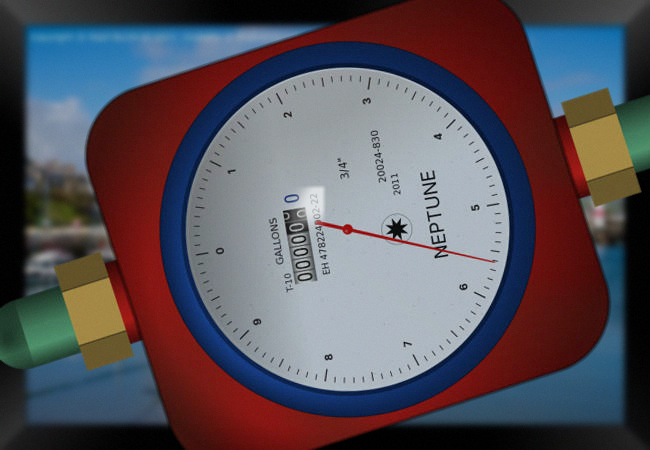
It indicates 85.6 gal
